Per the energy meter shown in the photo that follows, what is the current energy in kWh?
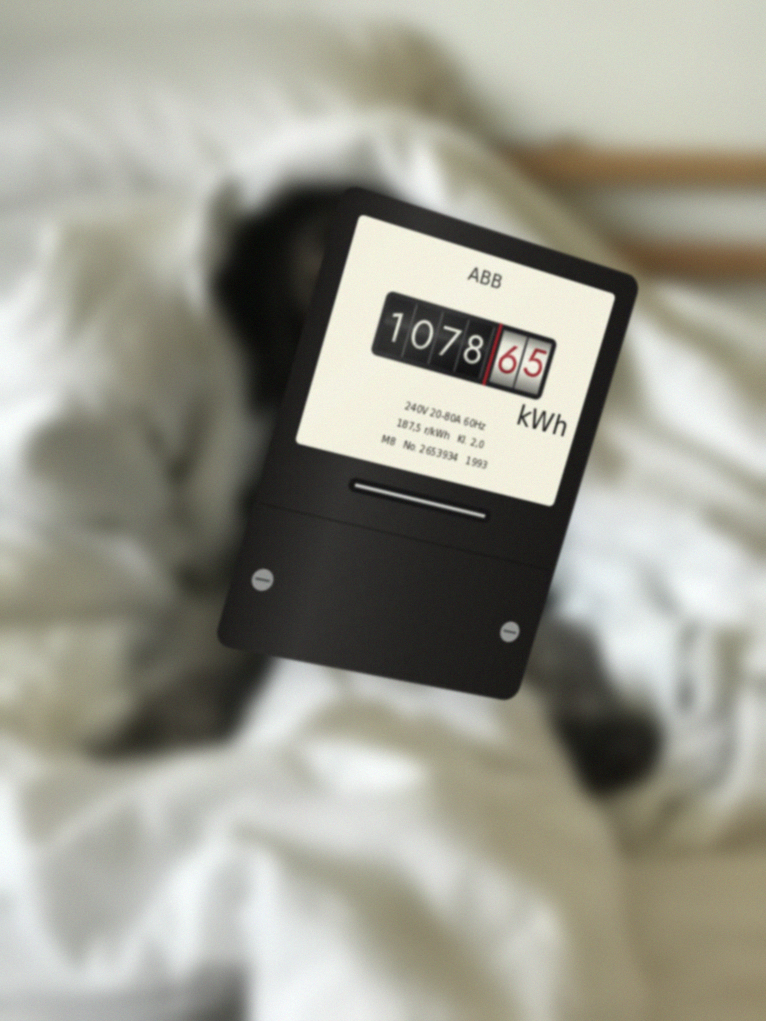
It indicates 1078.65 kWh
